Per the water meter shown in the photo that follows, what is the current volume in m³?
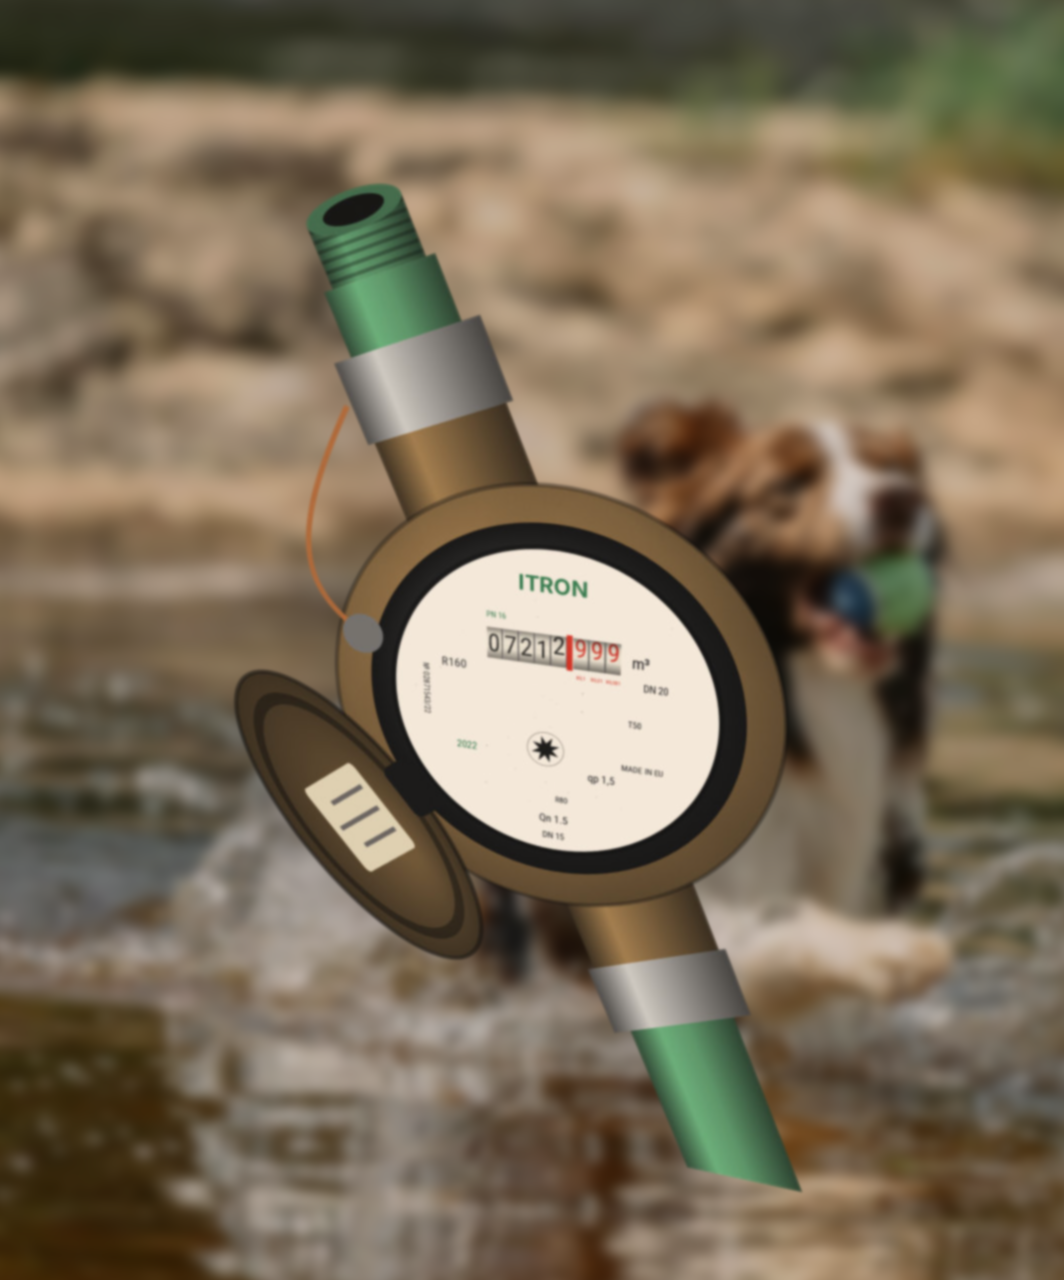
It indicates 7212.999 m³
